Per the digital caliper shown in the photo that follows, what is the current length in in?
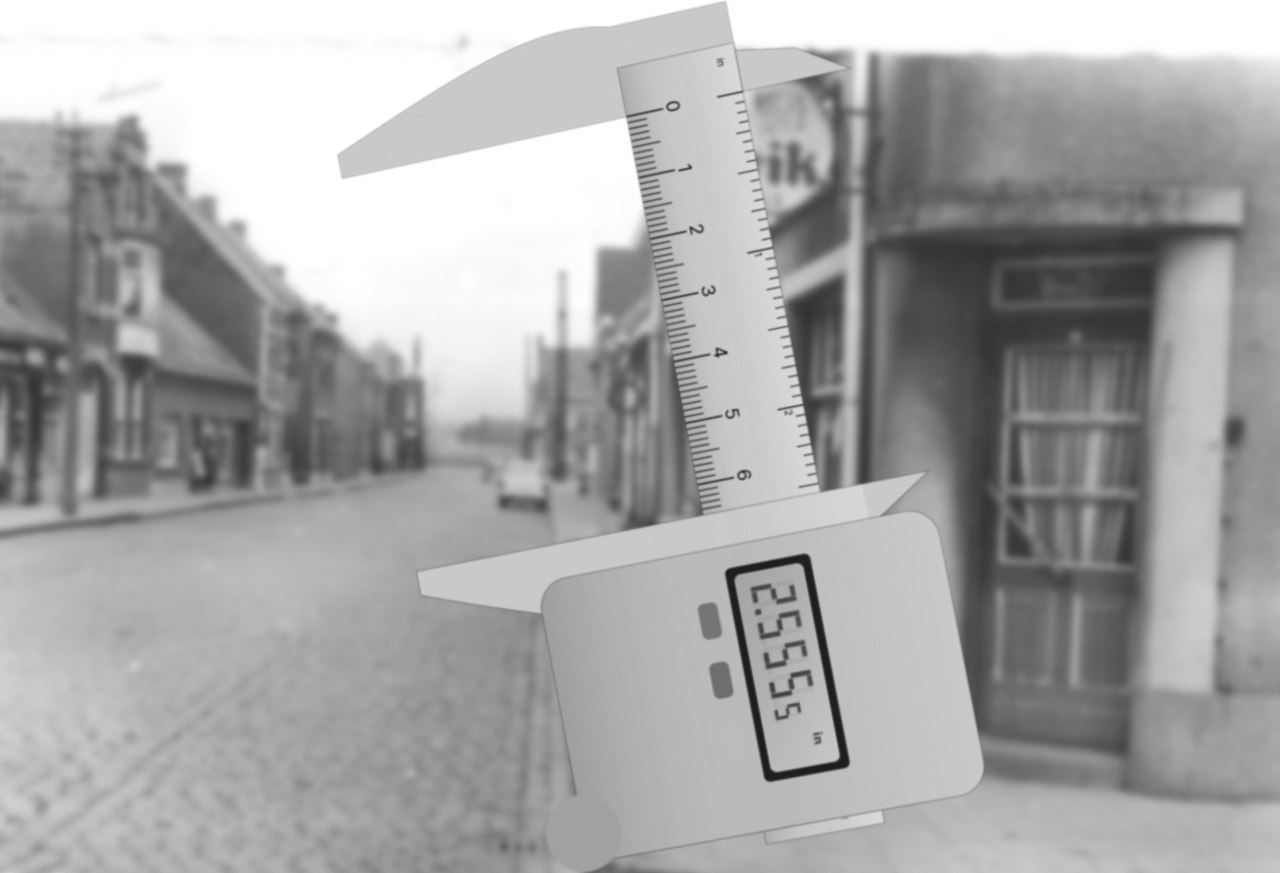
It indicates 2.5555 in
